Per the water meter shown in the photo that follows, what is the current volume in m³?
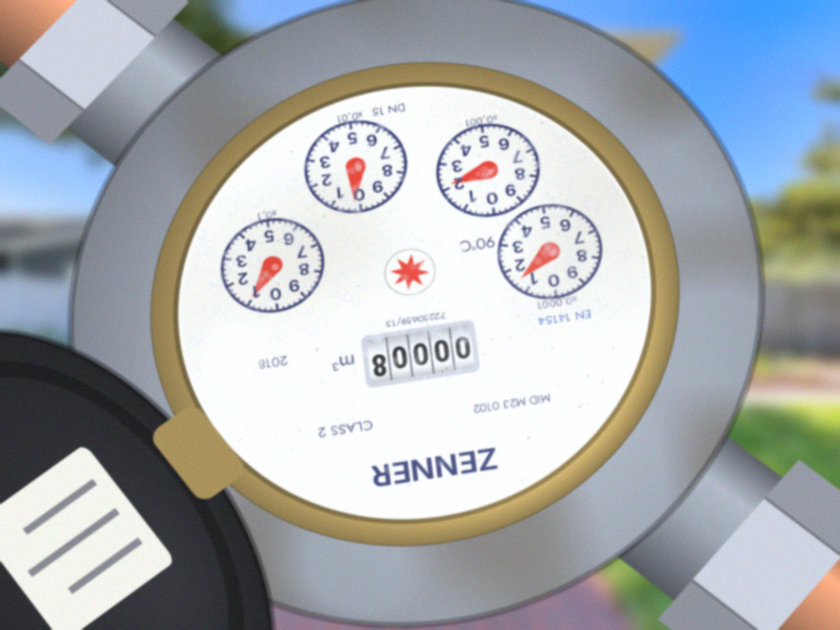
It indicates 8.1021 m³
